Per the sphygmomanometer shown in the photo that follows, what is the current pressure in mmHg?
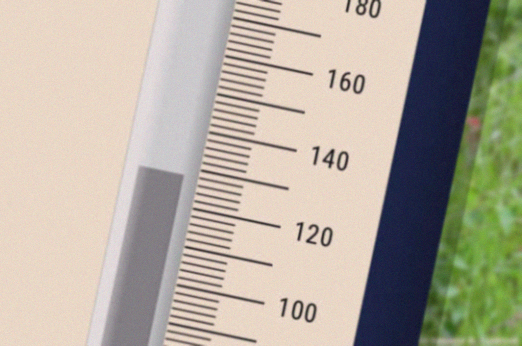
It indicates 128 mmHg
